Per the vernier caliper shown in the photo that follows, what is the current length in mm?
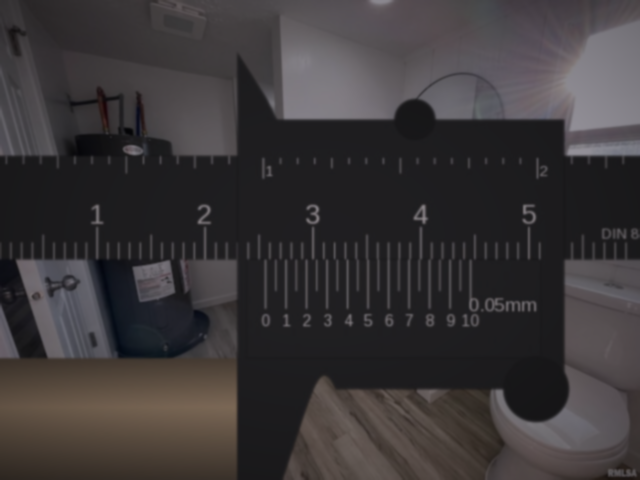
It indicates 25.6 mm
